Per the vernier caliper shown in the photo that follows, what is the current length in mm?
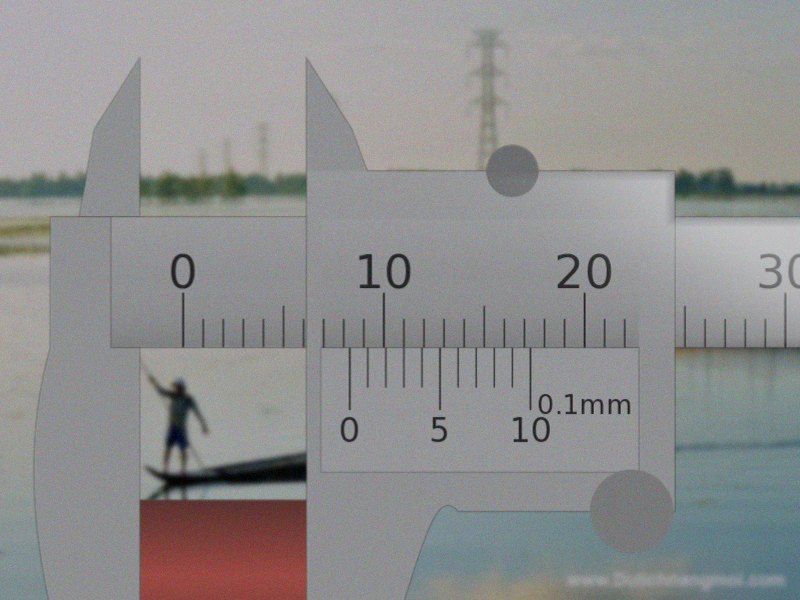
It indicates 8.3 mm
